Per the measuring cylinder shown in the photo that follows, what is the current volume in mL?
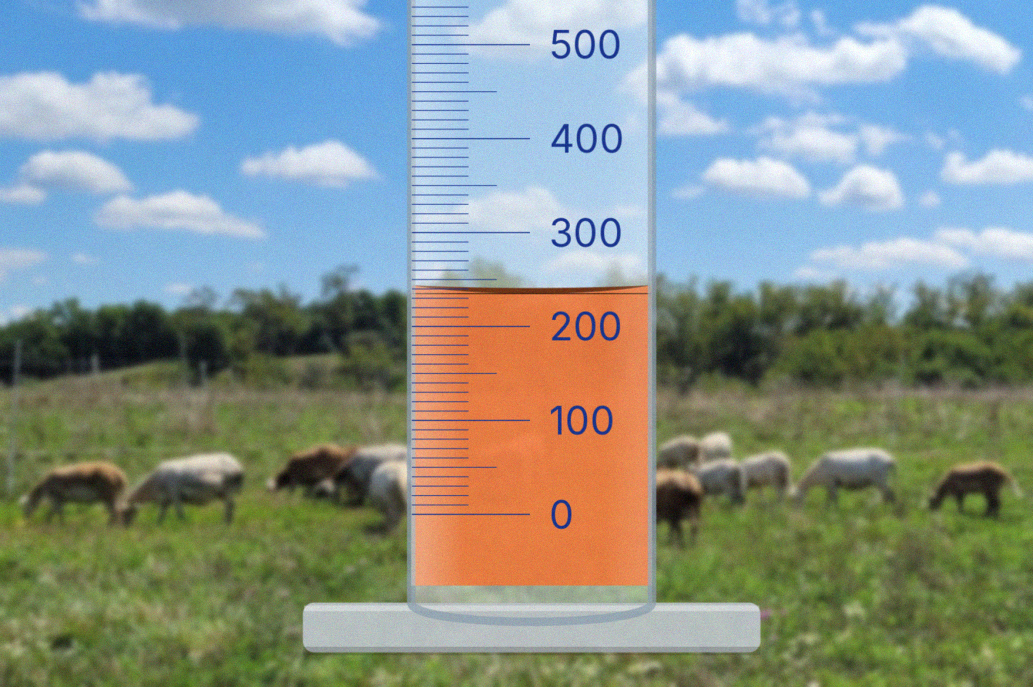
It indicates 235 mL
